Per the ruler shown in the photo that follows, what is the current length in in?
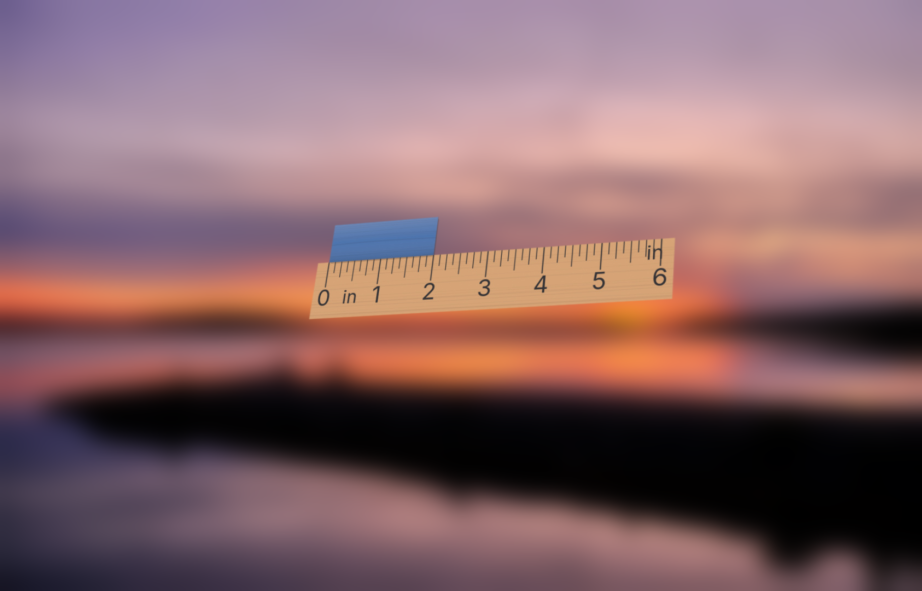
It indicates 2 in
